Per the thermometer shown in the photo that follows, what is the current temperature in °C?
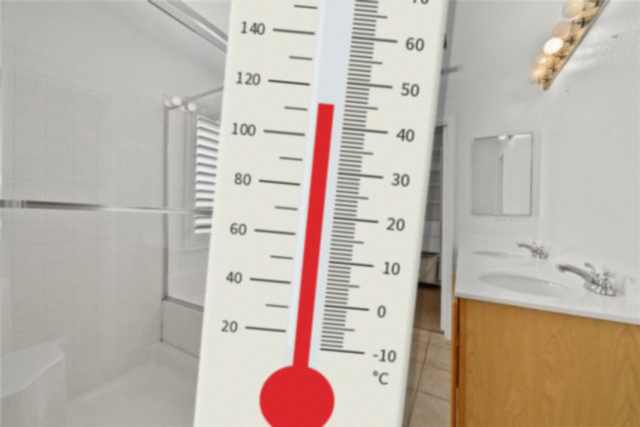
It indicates 45 °C
